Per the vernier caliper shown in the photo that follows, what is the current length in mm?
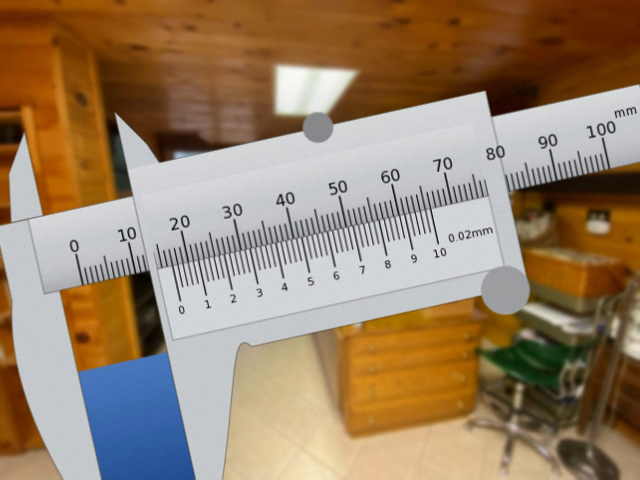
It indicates 17.0 mm
